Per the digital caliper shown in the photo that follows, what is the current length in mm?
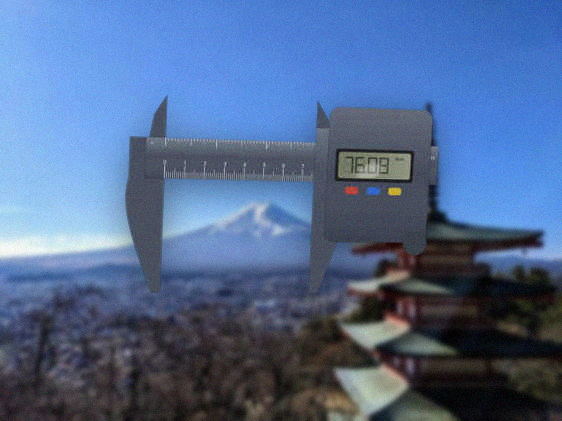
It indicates 76.08 mm
